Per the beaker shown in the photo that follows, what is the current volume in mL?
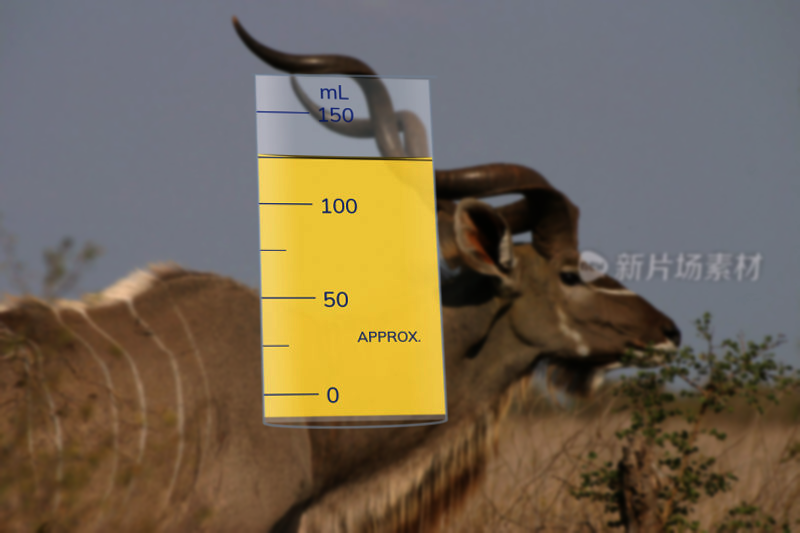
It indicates 125 mL
